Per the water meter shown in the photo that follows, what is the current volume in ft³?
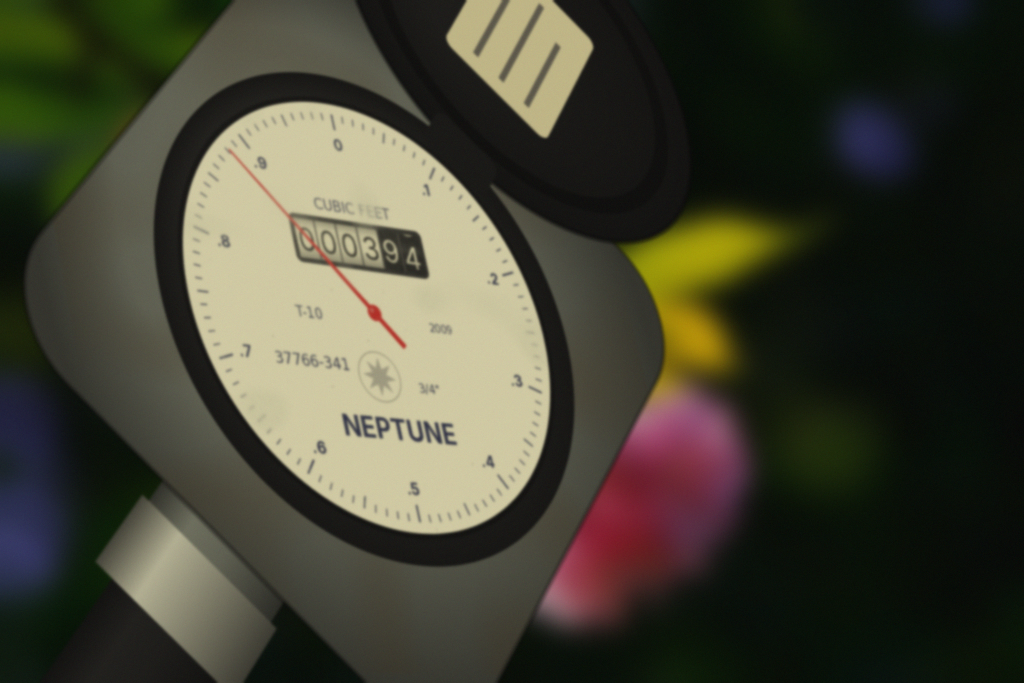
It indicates 393.88 ft³
